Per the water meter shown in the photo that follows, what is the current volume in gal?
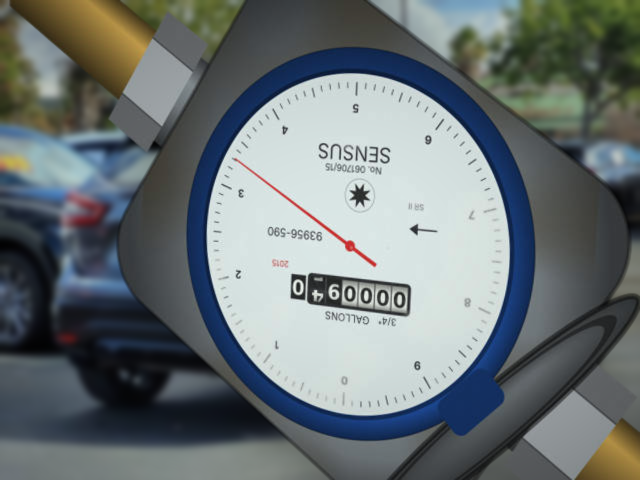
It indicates 943.3 gal
